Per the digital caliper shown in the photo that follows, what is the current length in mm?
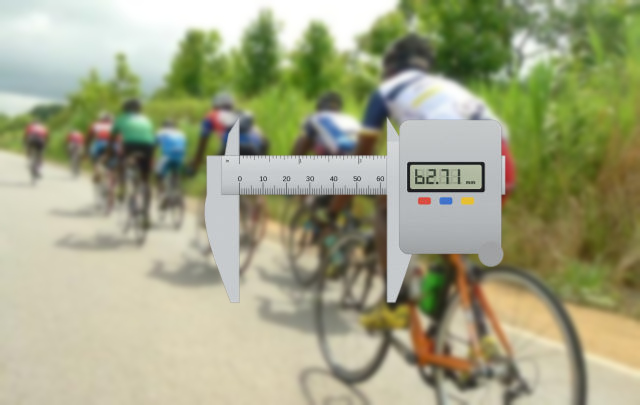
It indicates 62.71 mm
